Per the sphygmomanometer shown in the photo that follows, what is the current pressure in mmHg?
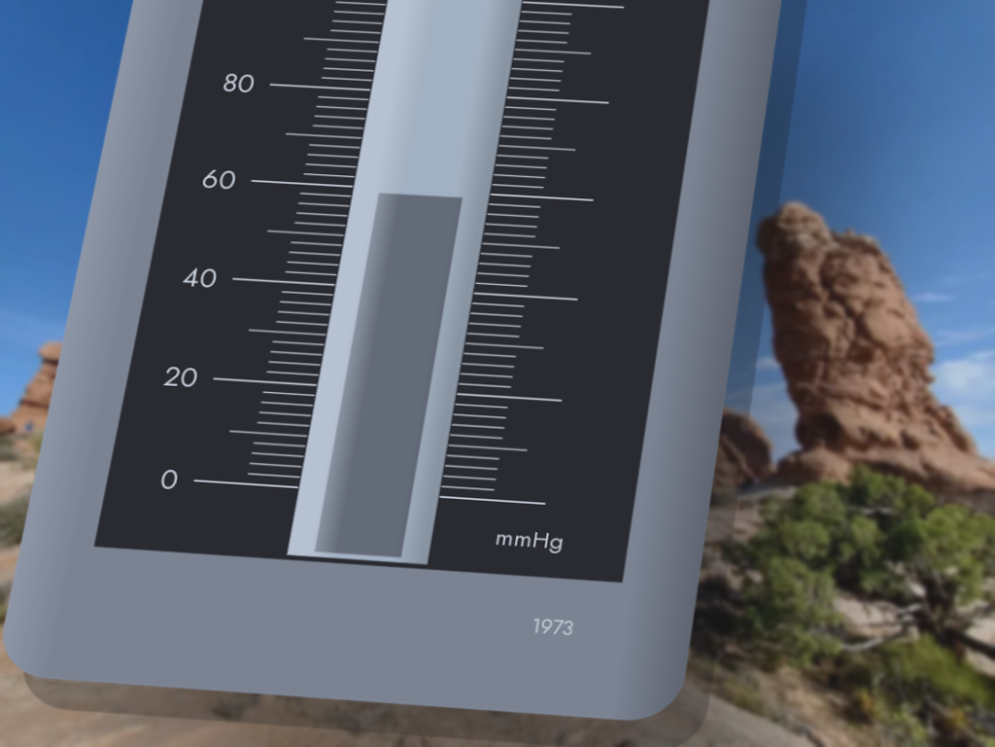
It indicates 59 mmHg
